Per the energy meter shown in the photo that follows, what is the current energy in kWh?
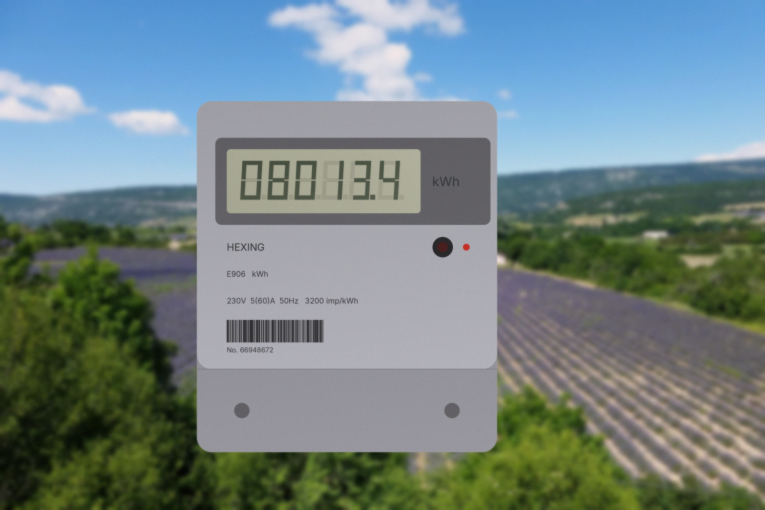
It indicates 8013.4 kWh
